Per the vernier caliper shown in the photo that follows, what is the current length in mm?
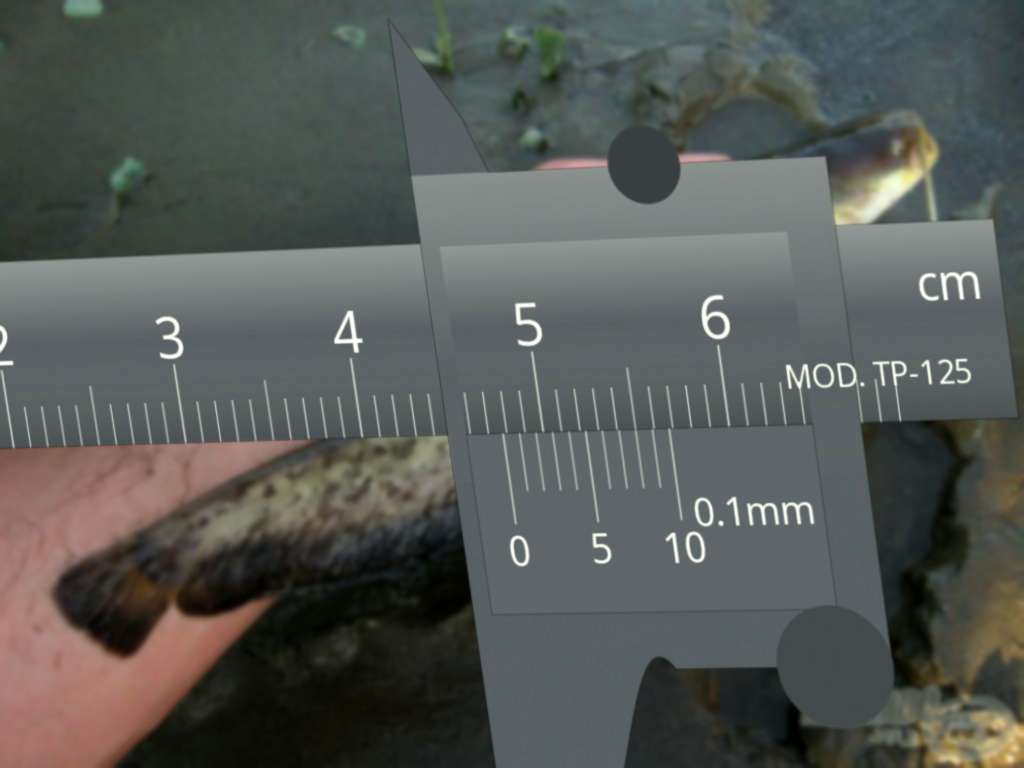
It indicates 47.8 mm
